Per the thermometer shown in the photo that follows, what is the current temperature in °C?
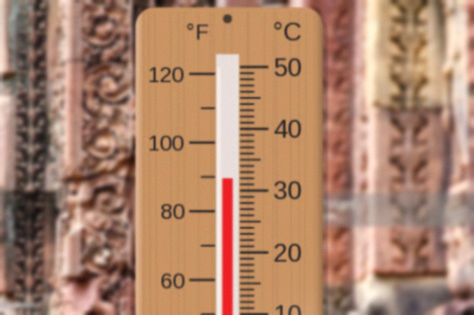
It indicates 32 °C
